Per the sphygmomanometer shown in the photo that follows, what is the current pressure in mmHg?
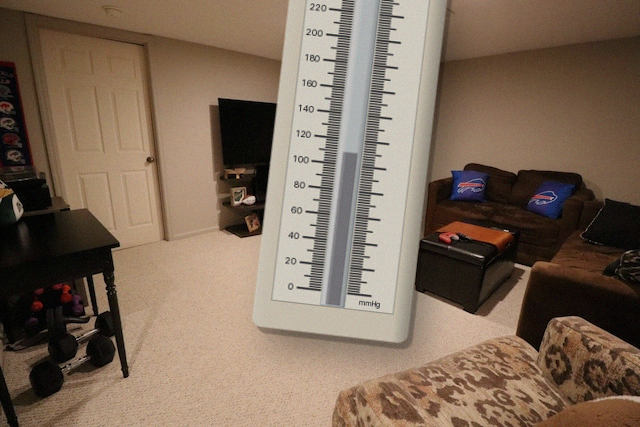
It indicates 110 mmHg
